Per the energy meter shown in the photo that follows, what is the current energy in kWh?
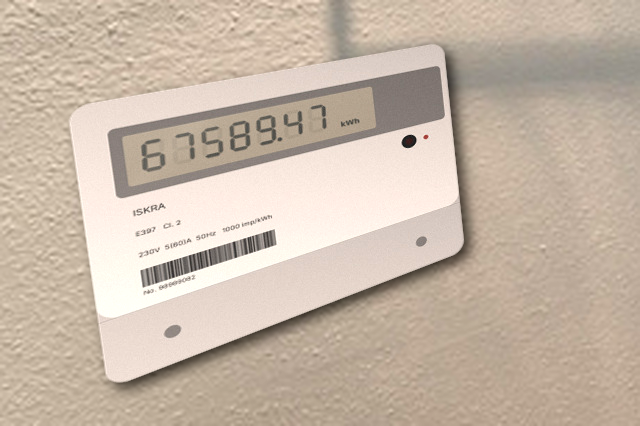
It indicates 67589.47 kWh
